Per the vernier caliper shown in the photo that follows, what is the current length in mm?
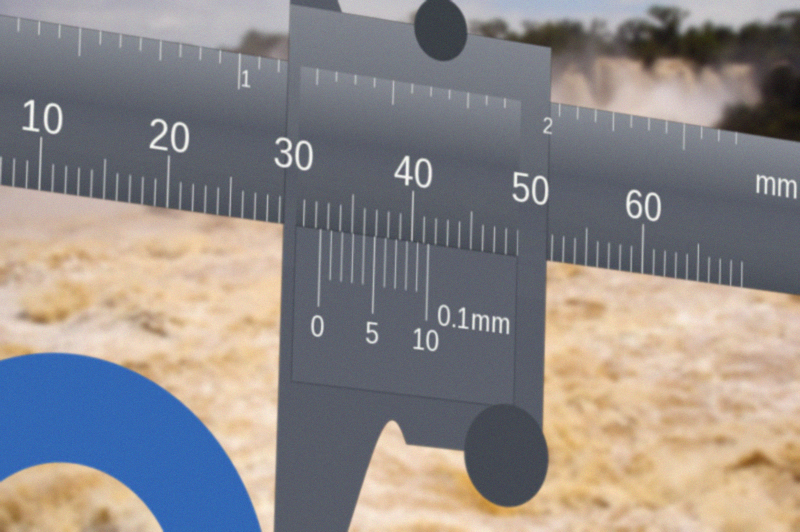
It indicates 32.4 mm
